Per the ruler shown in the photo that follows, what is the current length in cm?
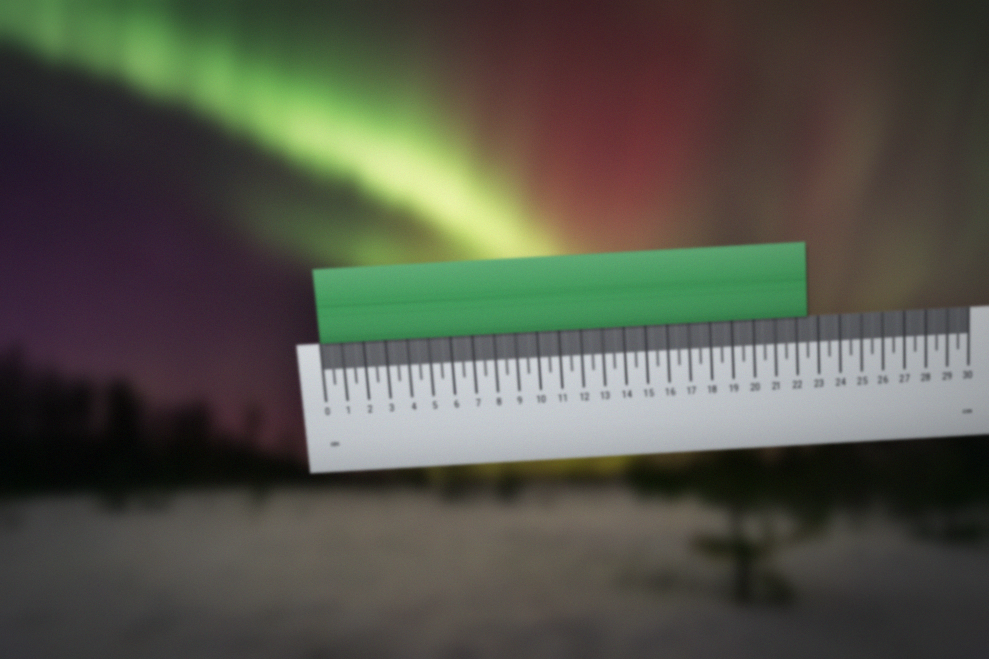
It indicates 22.5 cm
